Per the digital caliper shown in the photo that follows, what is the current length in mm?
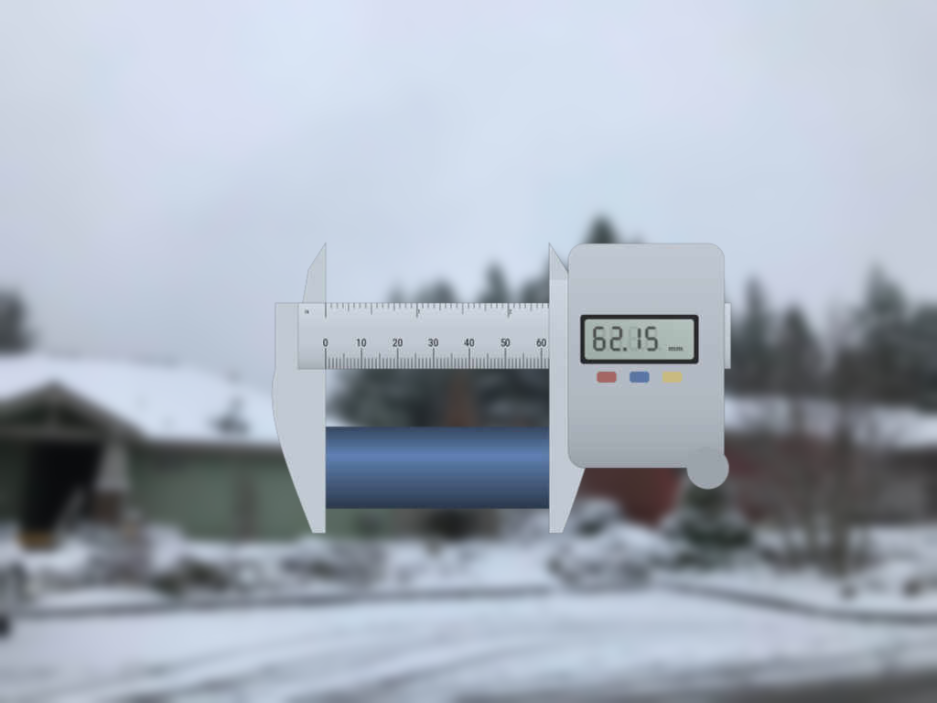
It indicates 62.15 mm
